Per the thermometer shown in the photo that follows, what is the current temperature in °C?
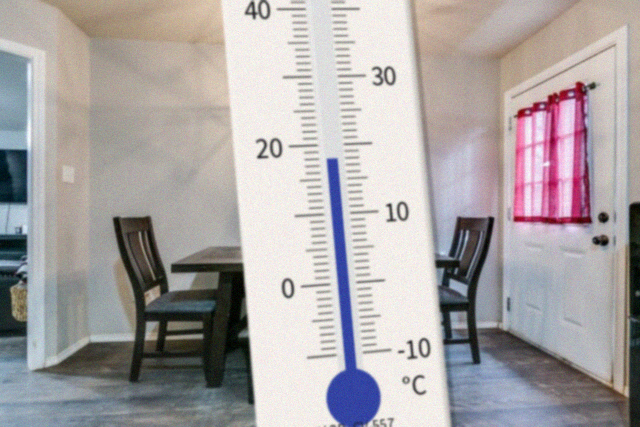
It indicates 18 °C
